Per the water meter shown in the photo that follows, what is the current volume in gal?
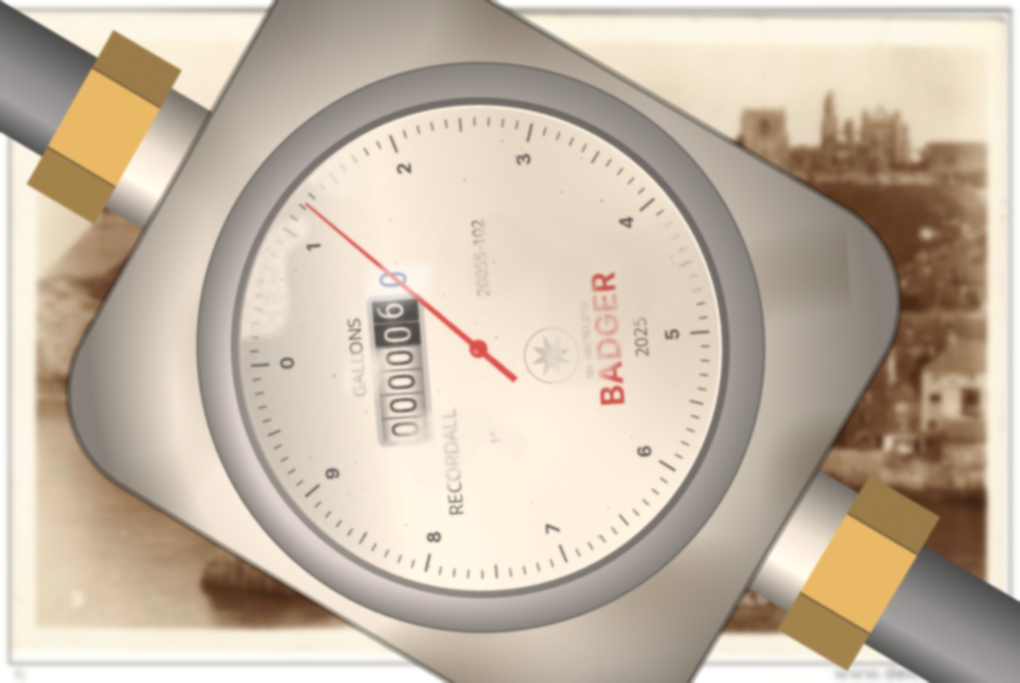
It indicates 61.2 gal
